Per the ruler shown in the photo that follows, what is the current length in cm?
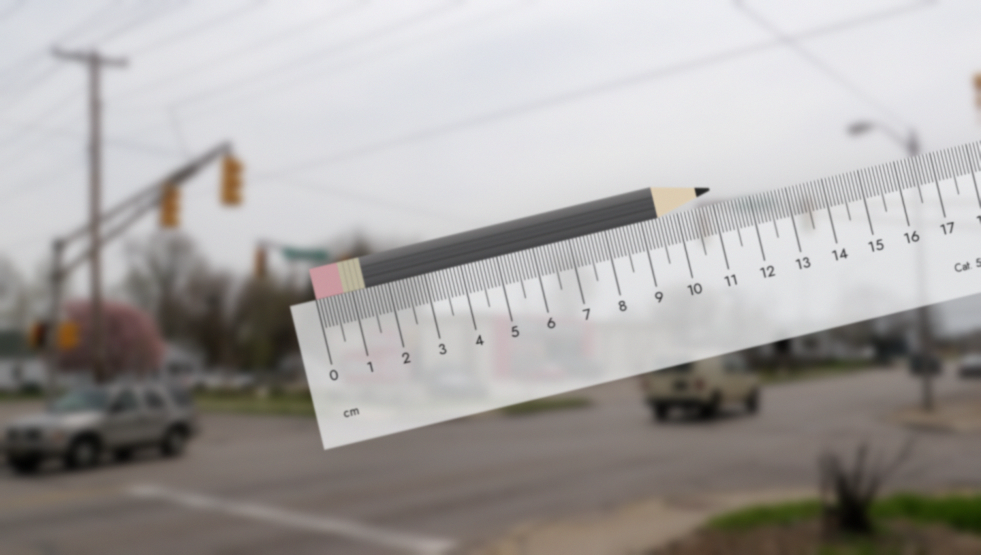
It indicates 11 cm
